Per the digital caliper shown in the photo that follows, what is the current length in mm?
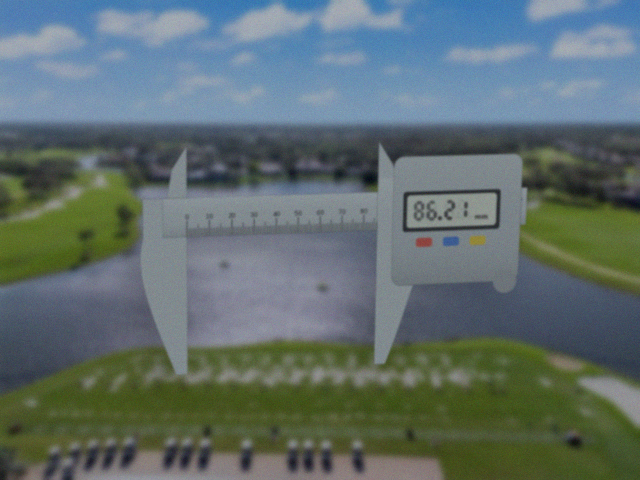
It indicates 86.21 mm
